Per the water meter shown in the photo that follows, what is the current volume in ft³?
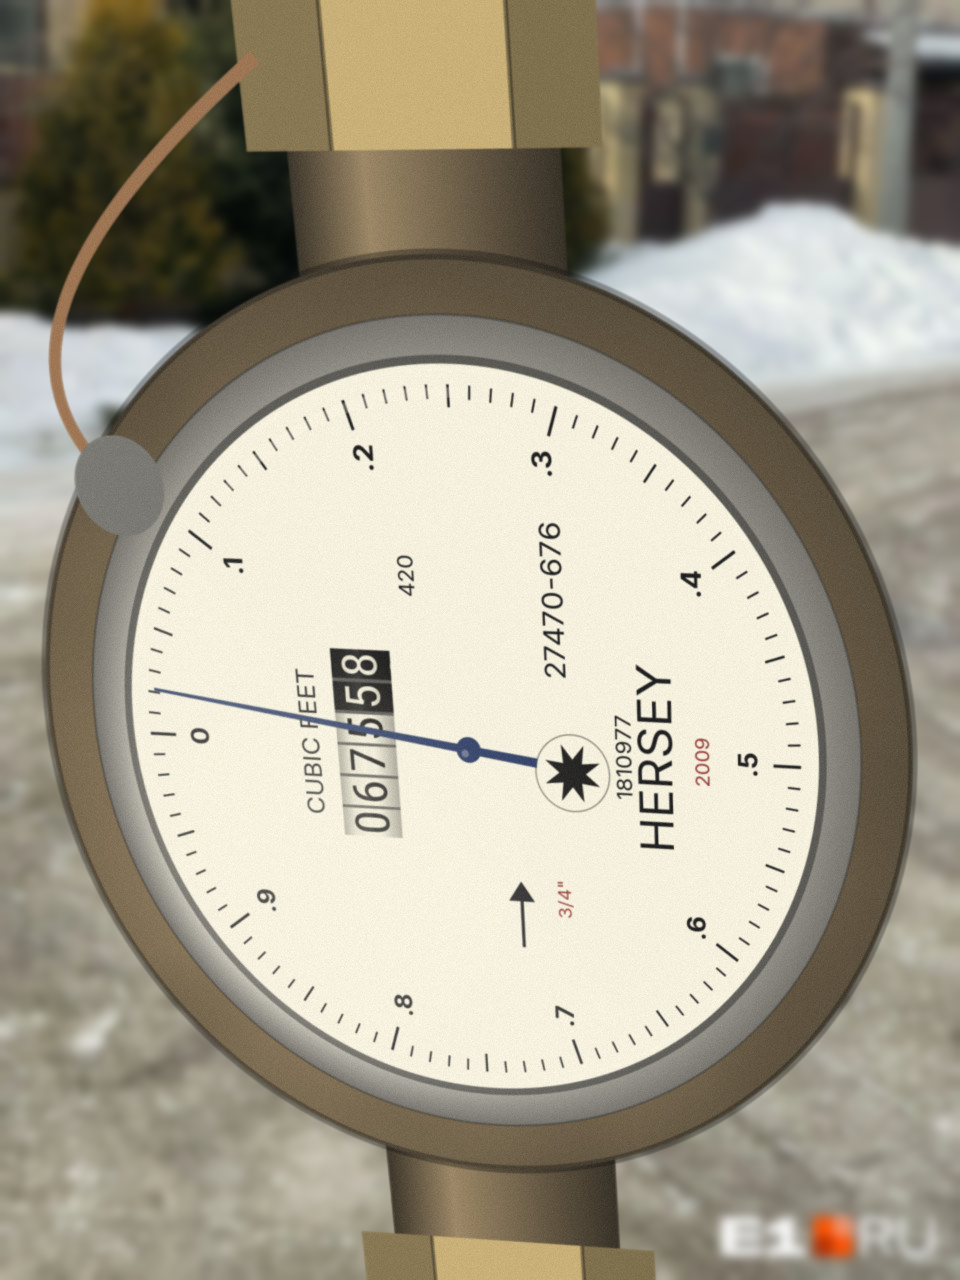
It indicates 67558.02 ft³
